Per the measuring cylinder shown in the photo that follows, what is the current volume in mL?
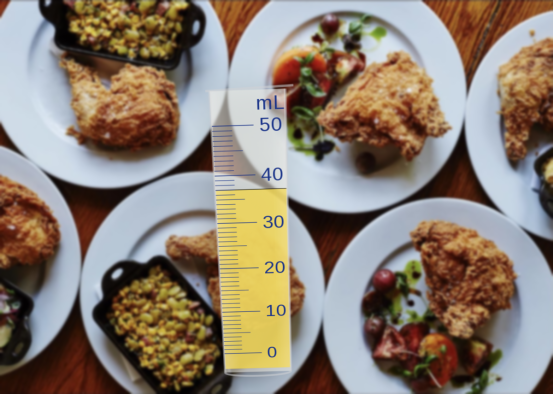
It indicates 37 mL
